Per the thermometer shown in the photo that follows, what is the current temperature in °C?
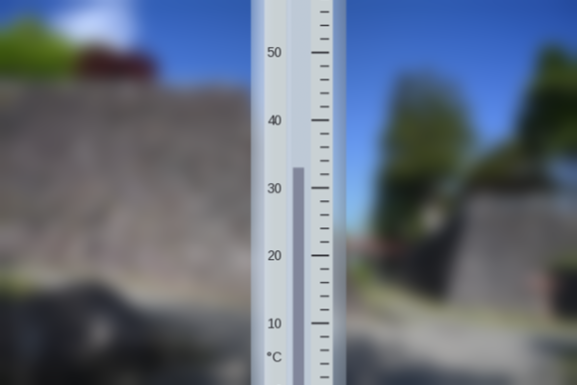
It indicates 33 °C
